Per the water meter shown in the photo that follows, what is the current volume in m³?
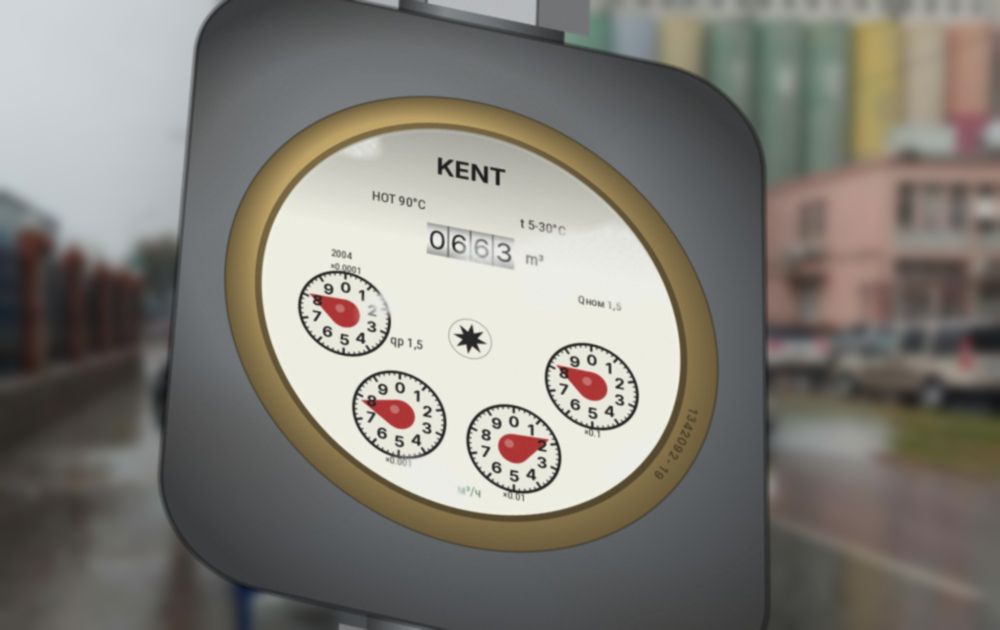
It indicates 663.8178 m³
